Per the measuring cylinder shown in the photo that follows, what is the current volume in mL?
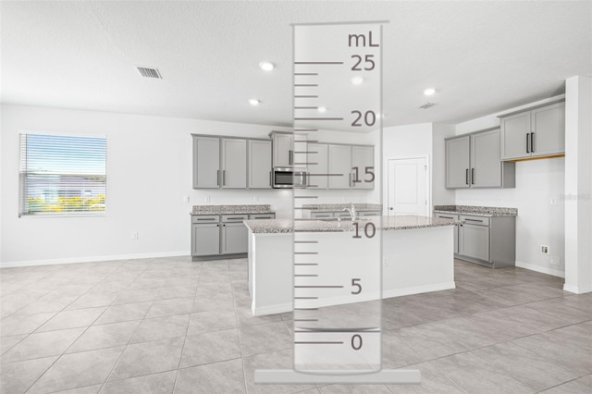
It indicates 1 mL
